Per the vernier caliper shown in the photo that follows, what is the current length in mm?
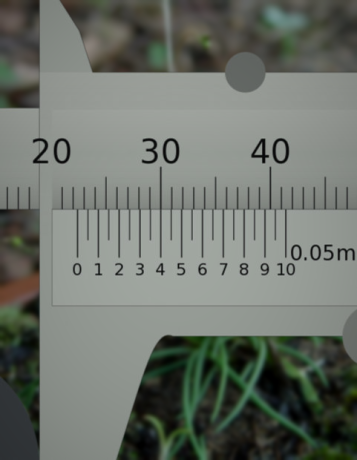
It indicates 22.4 mm
